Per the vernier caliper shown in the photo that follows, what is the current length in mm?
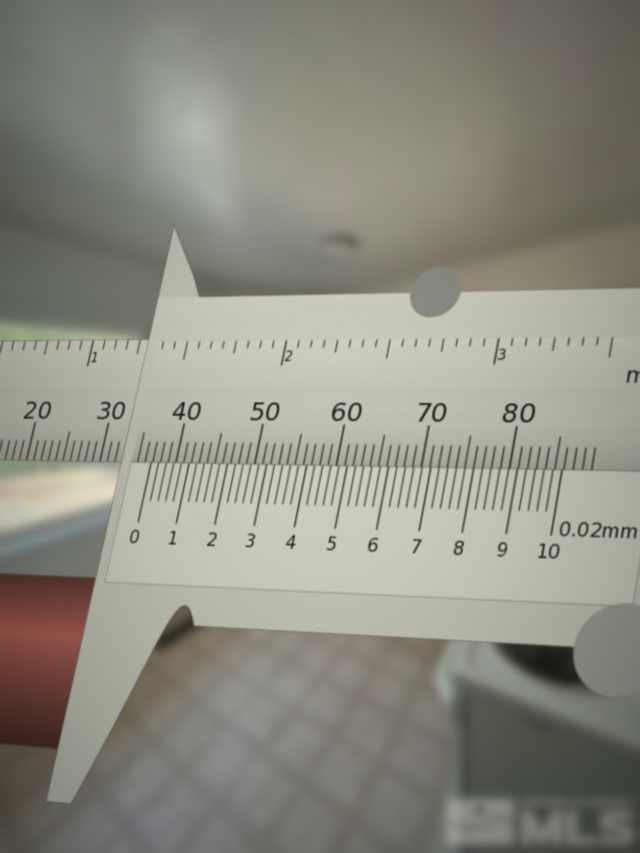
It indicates 36.8 mm
